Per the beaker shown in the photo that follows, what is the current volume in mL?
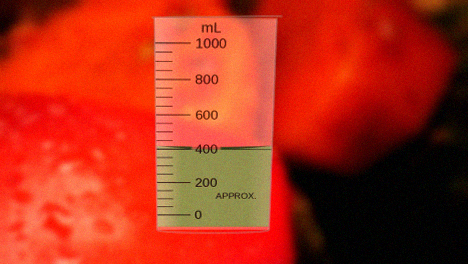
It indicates 400 mL
